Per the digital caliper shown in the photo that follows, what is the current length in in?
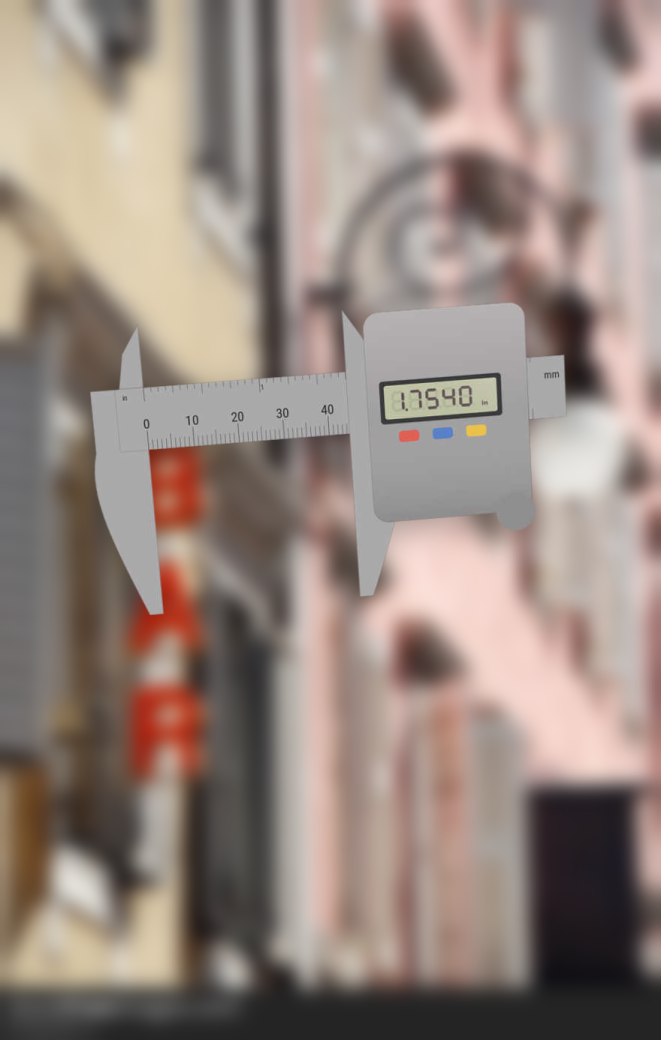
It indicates 1.7540 in
